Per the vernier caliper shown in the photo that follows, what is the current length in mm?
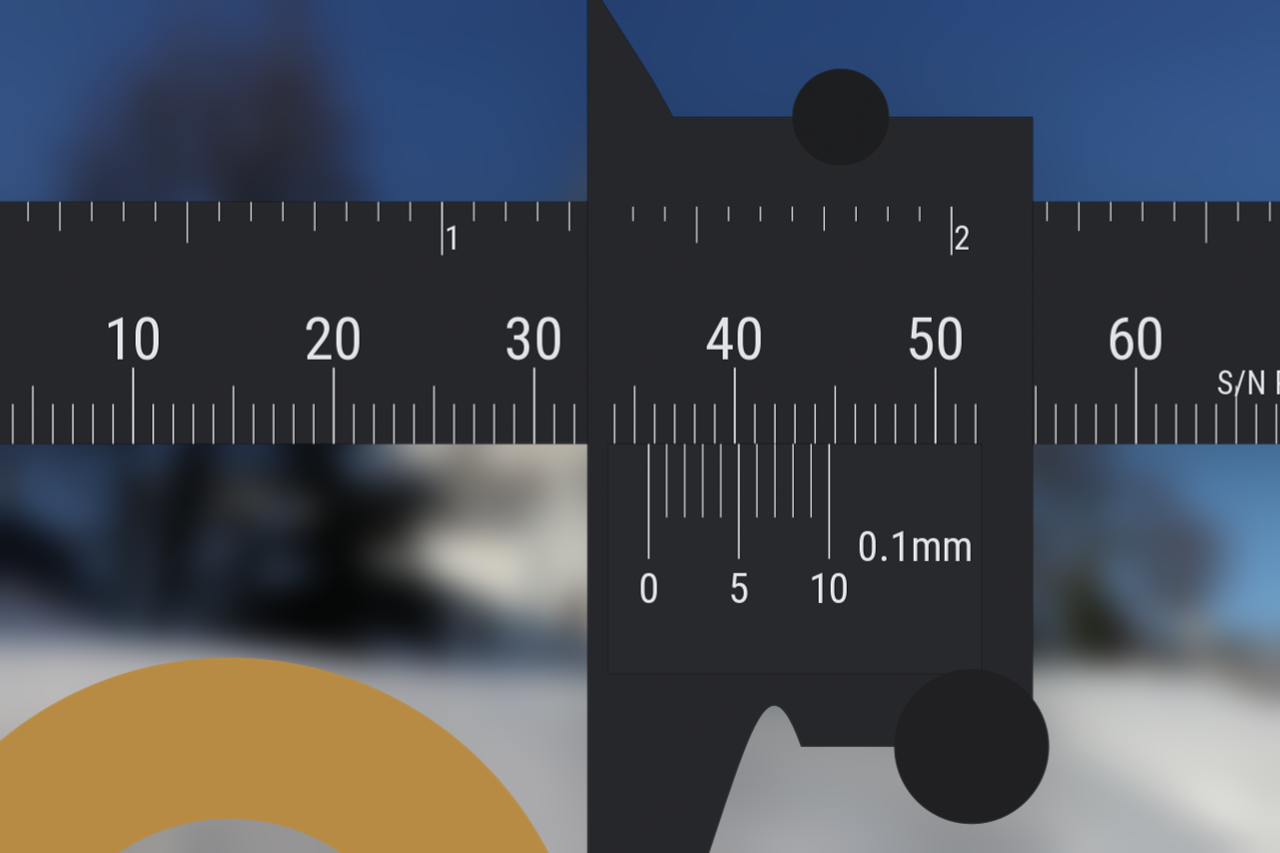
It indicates 35.7 mm
